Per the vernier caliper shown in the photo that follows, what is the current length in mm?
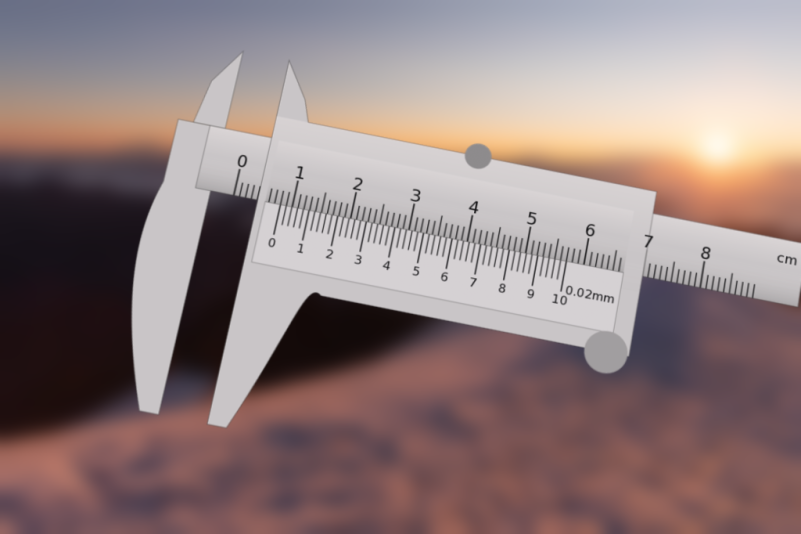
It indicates 8.0 mm
